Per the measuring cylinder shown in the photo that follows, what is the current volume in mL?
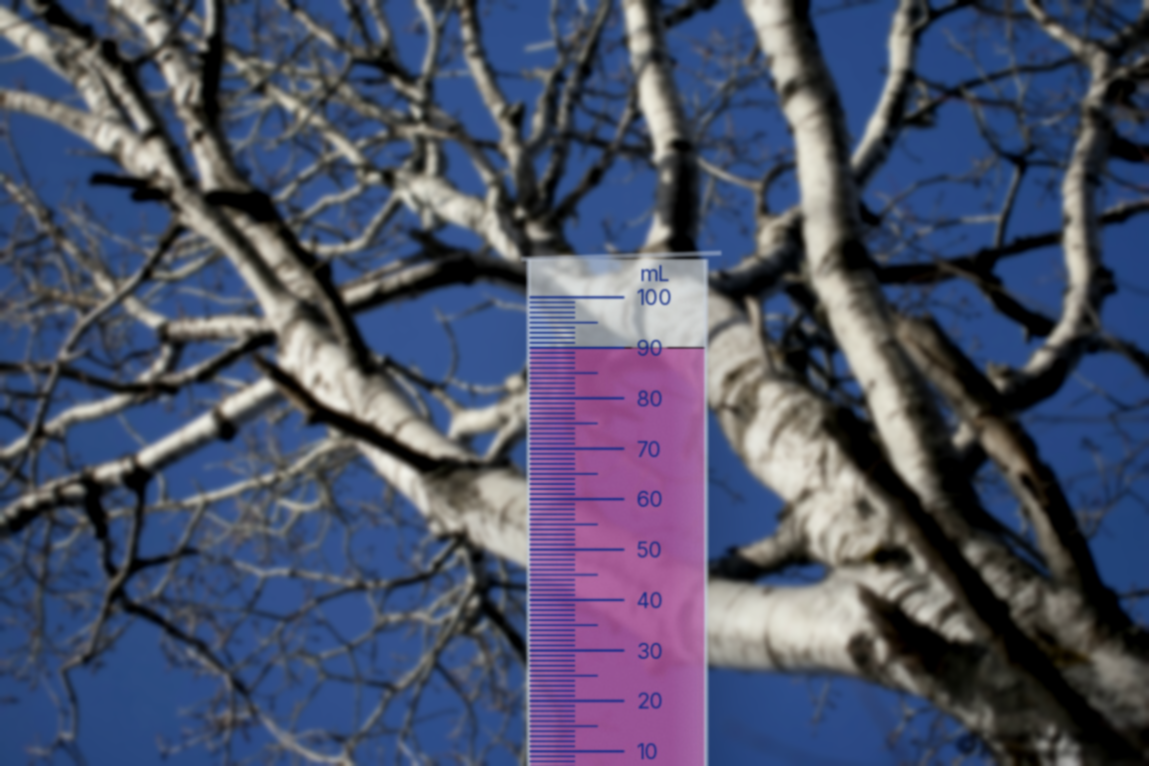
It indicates 90 mL
